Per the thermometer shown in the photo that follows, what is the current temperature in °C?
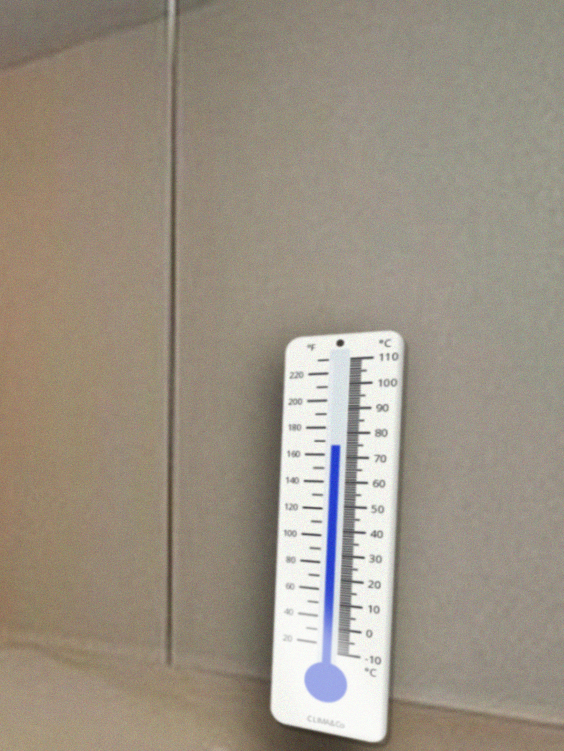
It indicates 75 °C
